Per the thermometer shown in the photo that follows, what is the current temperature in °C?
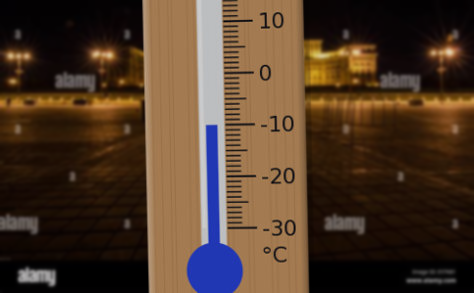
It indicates -10 °C
